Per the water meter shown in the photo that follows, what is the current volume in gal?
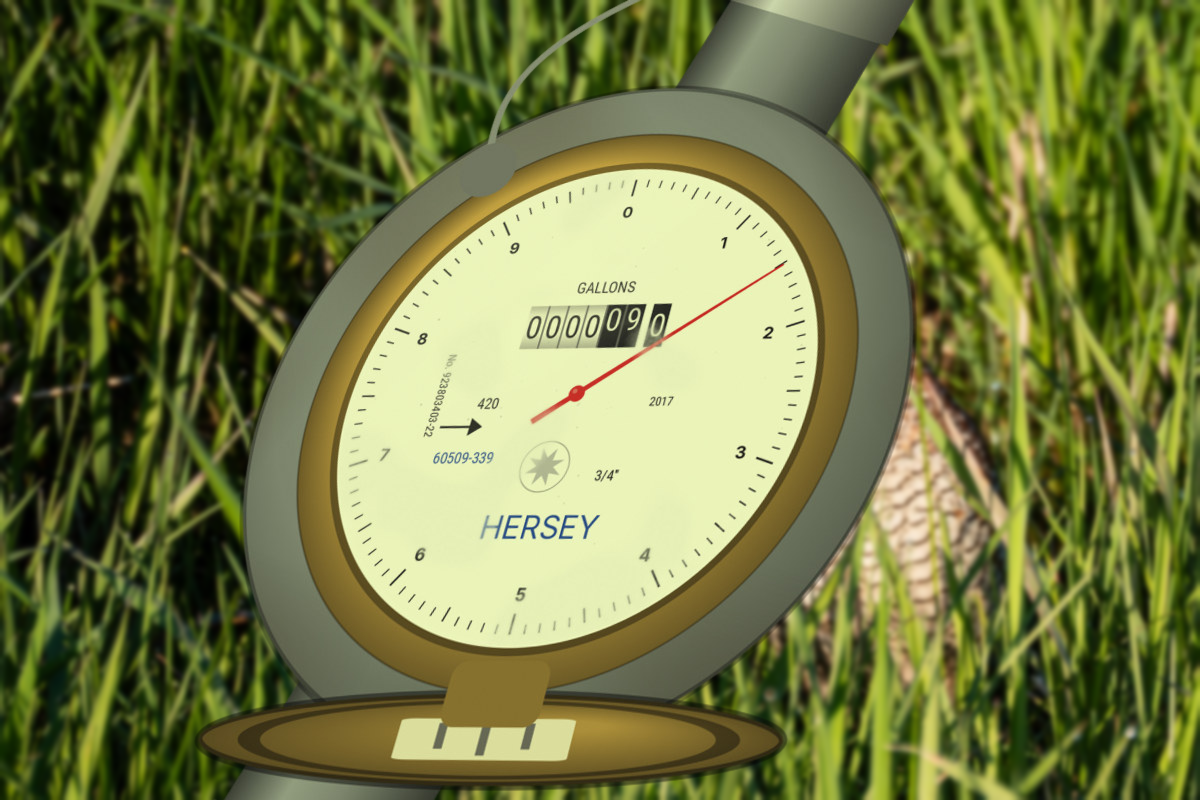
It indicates 91.5 gal
